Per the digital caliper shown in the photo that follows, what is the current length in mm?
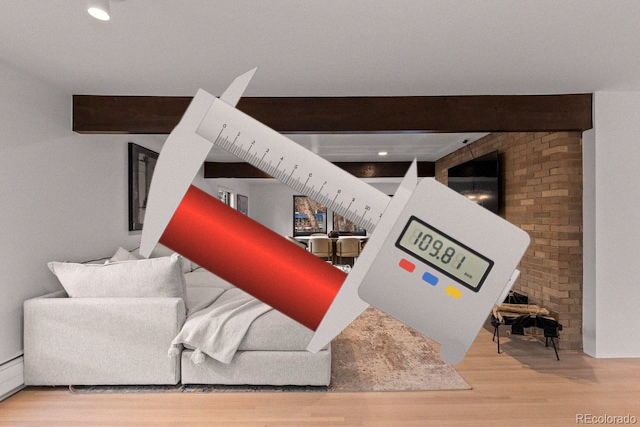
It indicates 109.81 mm
